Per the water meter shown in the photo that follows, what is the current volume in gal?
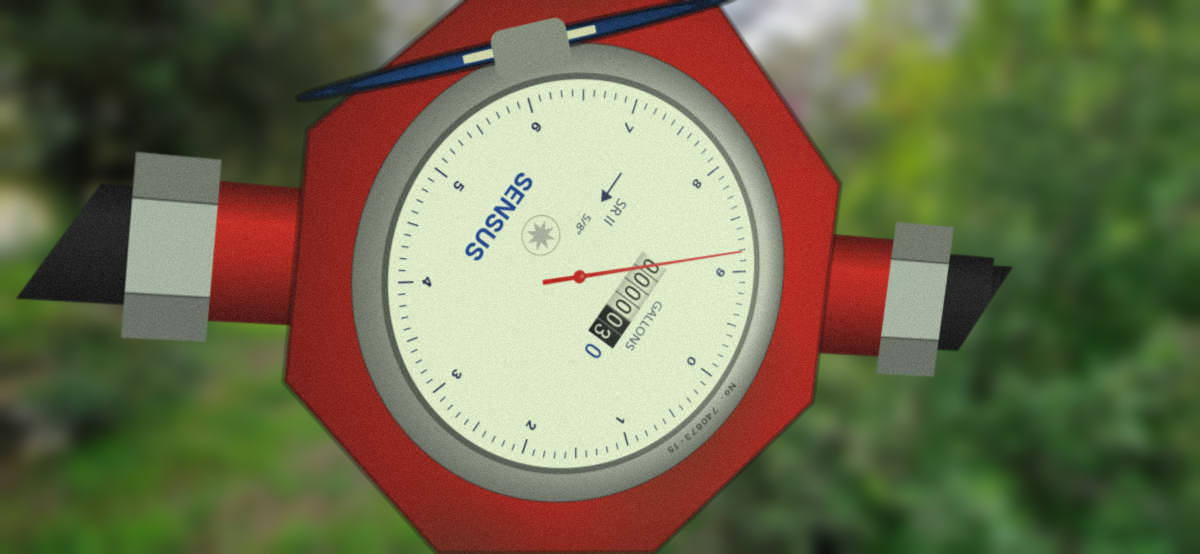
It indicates 28.8 gal
